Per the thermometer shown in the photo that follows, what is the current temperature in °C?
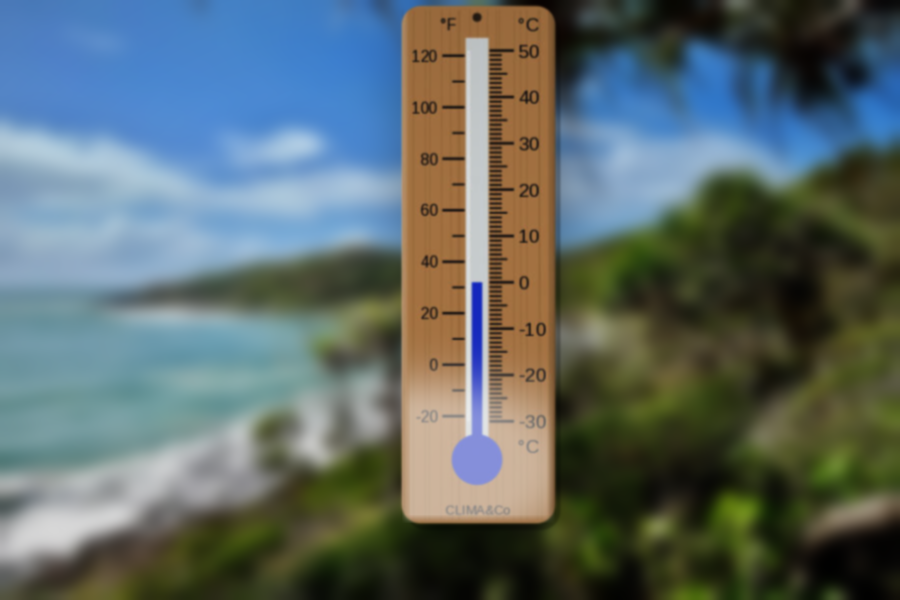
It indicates 0 °C
